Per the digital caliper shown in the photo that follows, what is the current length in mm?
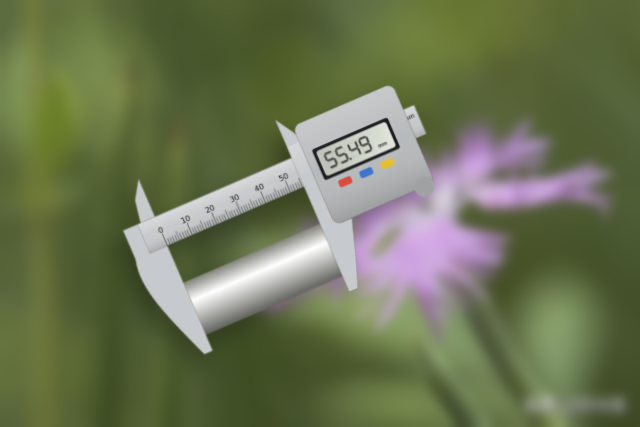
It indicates 55.49 mm
